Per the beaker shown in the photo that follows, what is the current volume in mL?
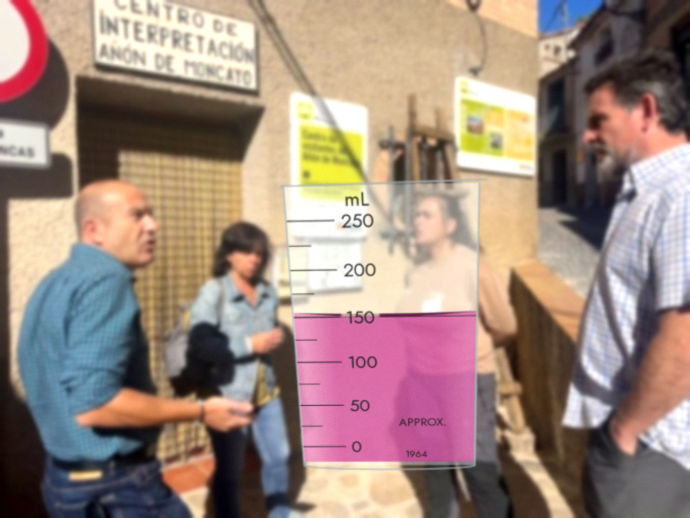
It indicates 150 mL
